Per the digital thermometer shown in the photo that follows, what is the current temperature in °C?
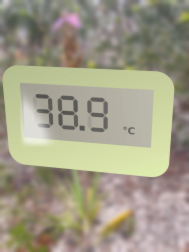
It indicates 38.9 °C
